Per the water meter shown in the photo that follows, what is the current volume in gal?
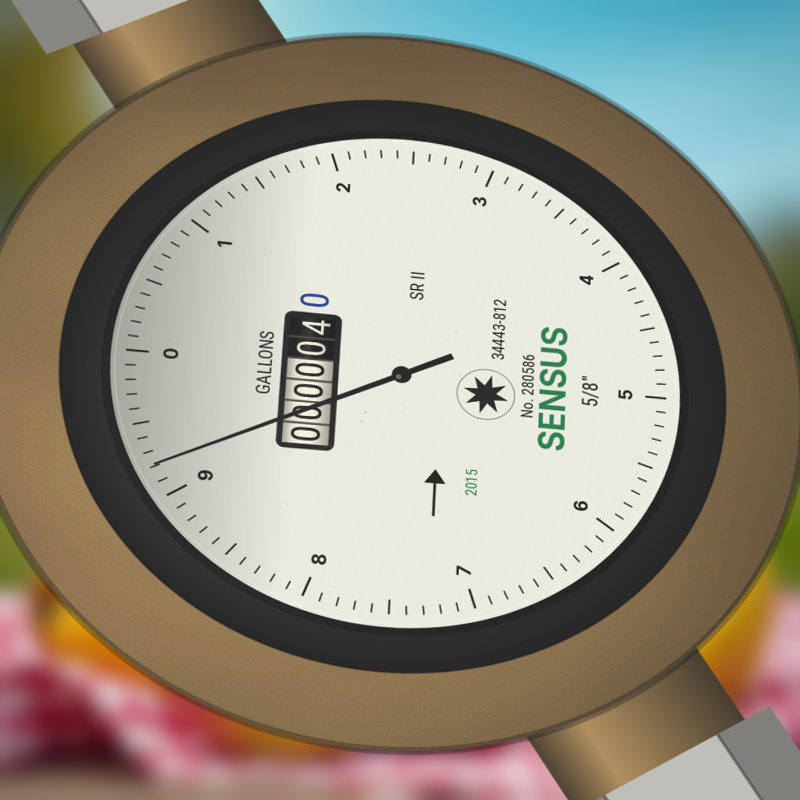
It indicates 39.2 gal
